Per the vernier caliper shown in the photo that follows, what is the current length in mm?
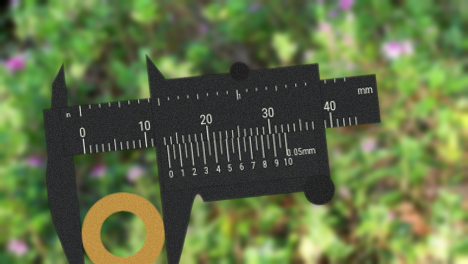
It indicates 13.4 mm
